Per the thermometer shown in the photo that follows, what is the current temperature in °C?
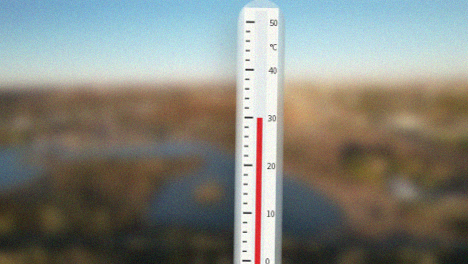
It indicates 30 °C
